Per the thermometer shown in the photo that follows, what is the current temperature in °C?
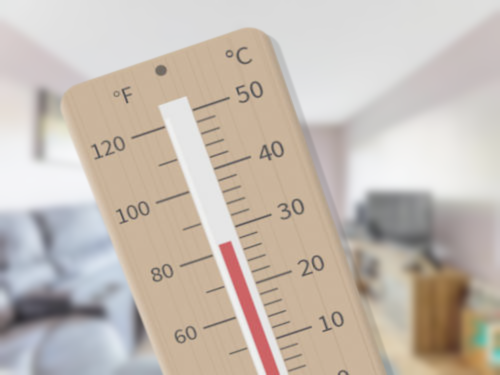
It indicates 28 °C
